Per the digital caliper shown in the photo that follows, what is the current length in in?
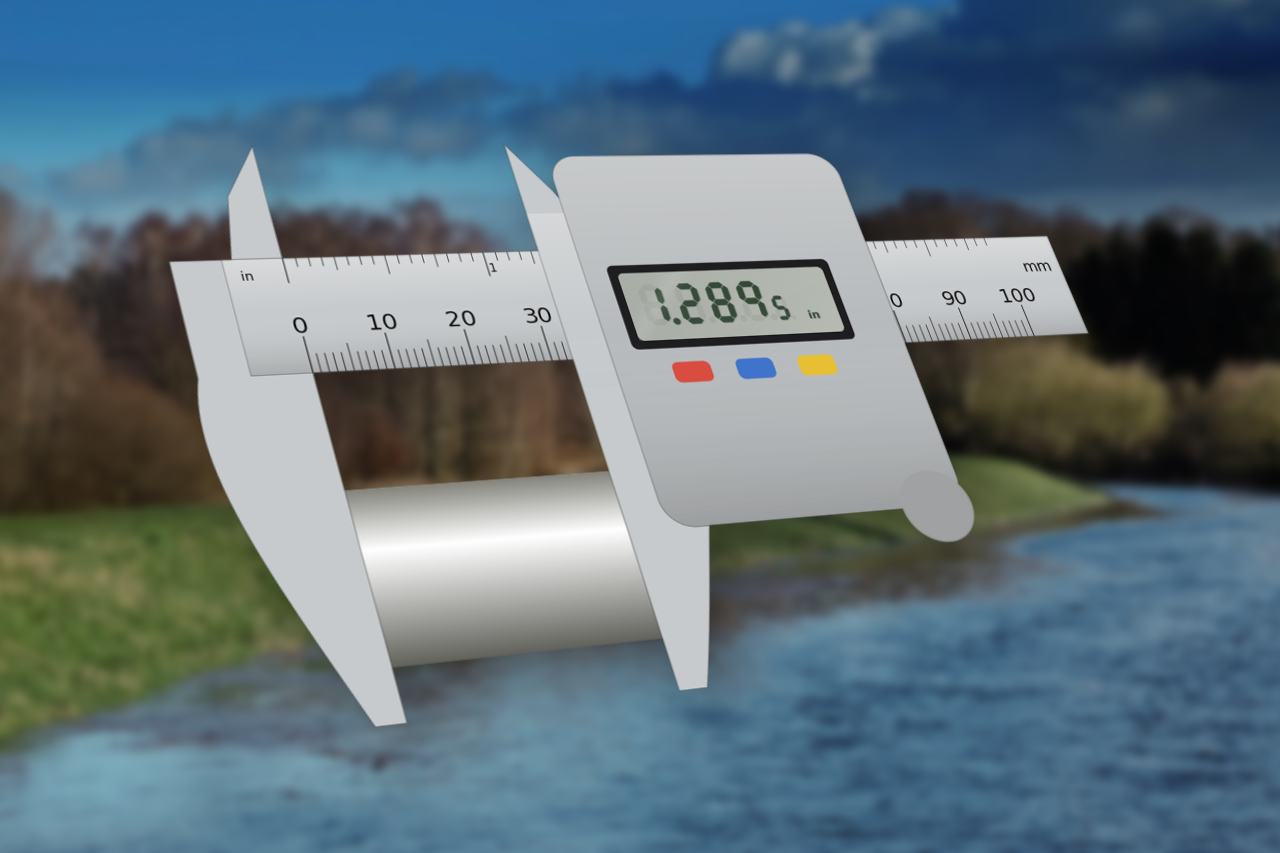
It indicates 1.2895 in
